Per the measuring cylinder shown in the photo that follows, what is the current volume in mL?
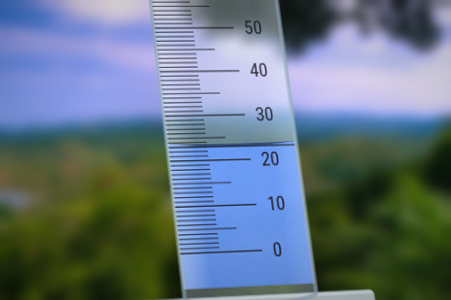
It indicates 23 mL
